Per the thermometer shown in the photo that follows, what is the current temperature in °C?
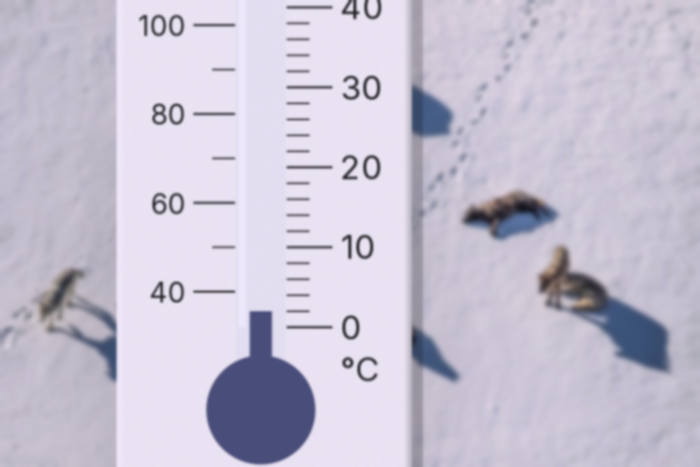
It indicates 2 °C
